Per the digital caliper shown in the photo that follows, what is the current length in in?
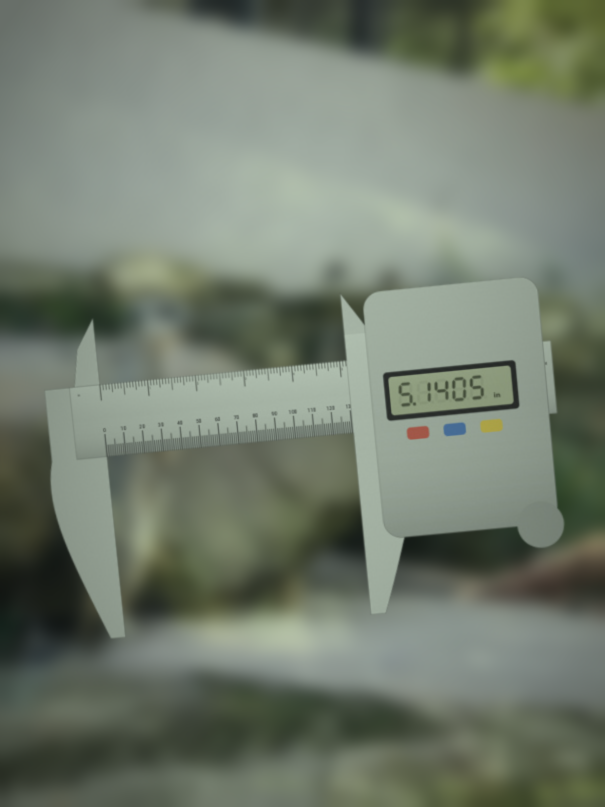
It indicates 5.1405 in
